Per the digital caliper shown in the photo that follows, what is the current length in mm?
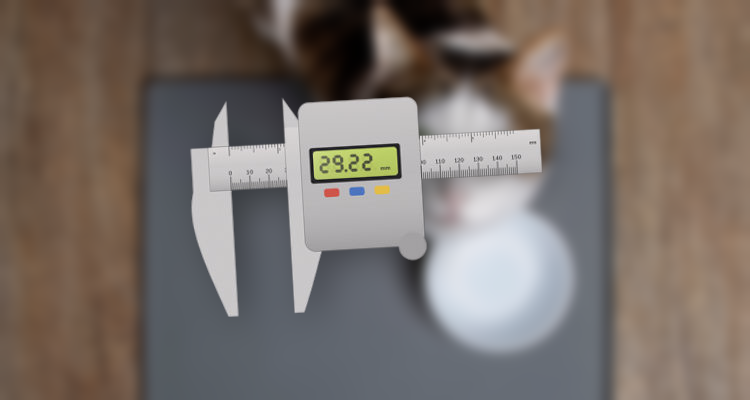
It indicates 29.22 mm
